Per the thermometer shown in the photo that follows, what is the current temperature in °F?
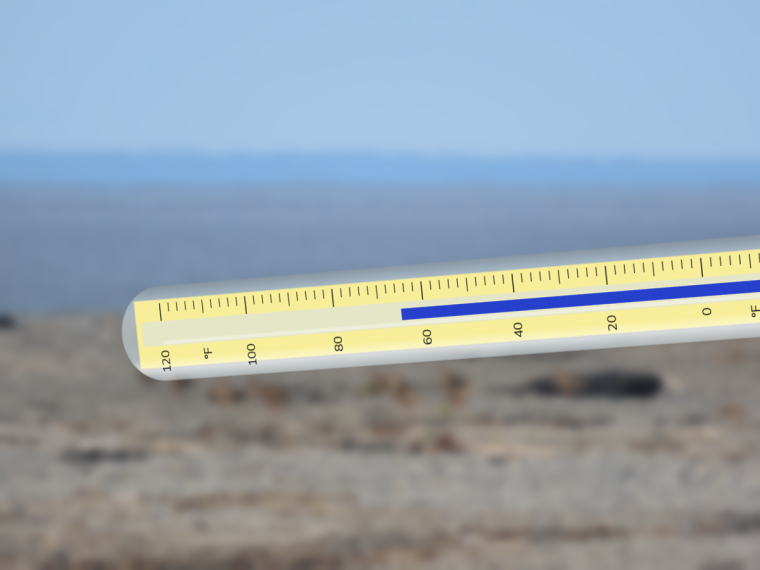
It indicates 65 °F
